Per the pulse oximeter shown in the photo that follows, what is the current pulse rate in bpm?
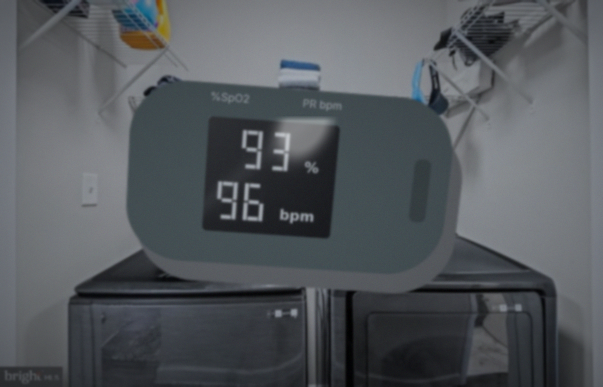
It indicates 96 bpm
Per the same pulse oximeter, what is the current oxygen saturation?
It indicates 93 %
